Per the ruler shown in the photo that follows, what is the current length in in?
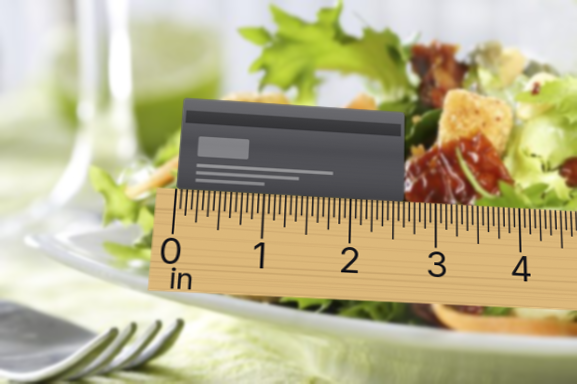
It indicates 2.625 in
